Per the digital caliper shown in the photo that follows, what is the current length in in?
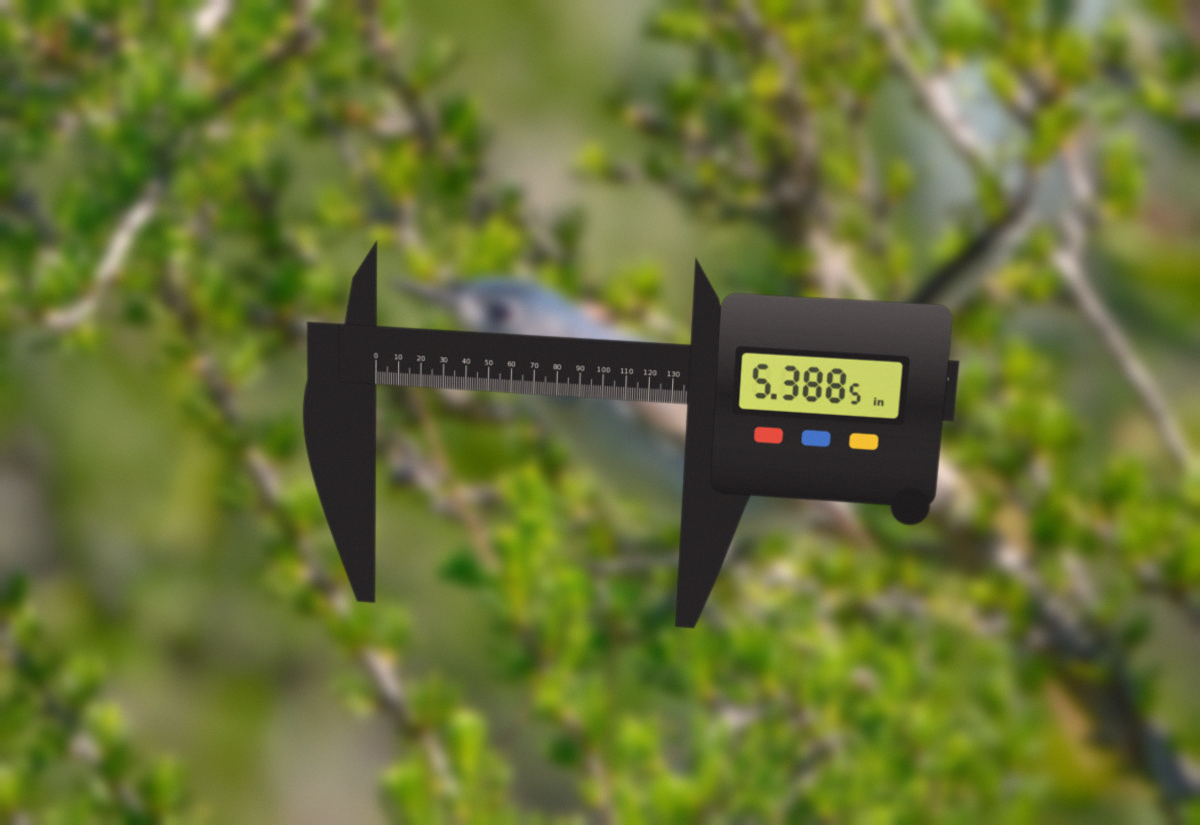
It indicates 5.3885 in
